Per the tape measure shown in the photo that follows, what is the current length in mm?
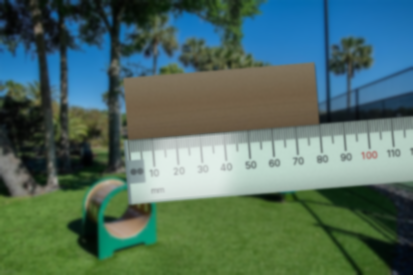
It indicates 80 mm
